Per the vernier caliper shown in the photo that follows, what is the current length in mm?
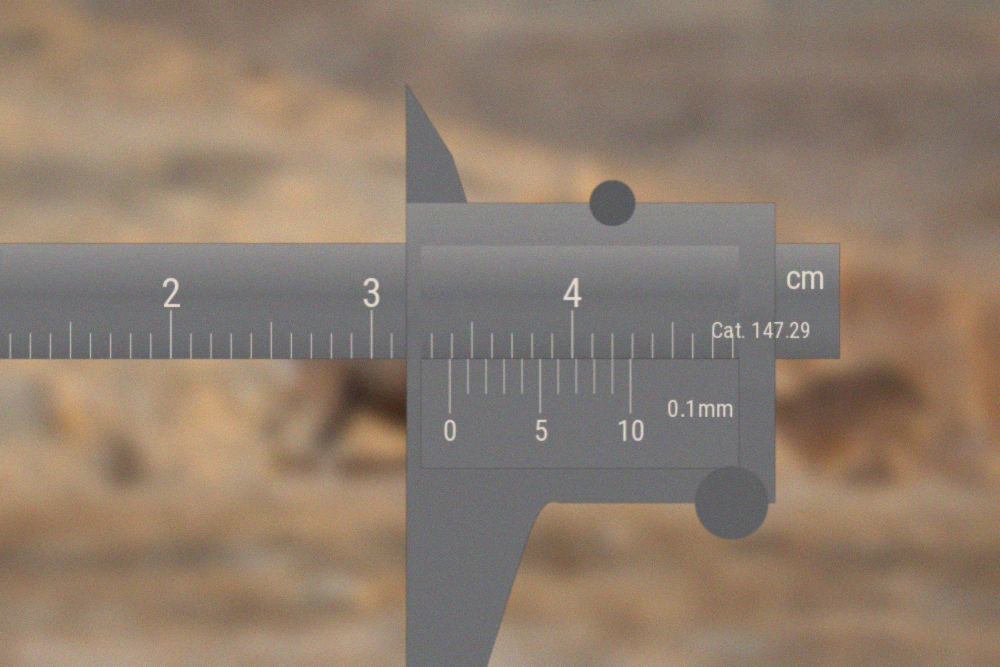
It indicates 33.9 mm
